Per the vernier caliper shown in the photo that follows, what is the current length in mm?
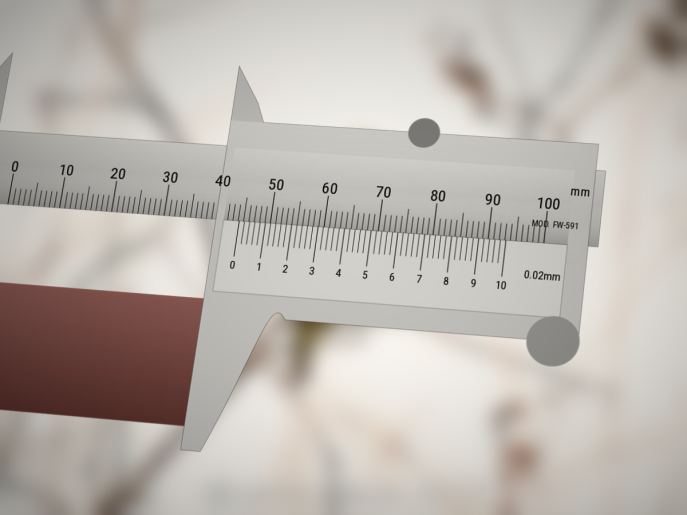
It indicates 44.2 mm
